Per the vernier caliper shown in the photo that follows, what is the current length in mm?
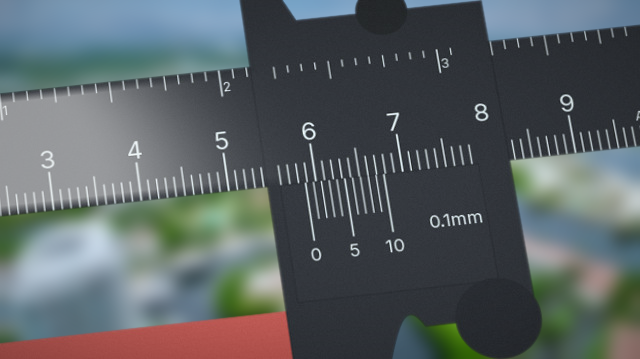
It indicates 58.8 mm
